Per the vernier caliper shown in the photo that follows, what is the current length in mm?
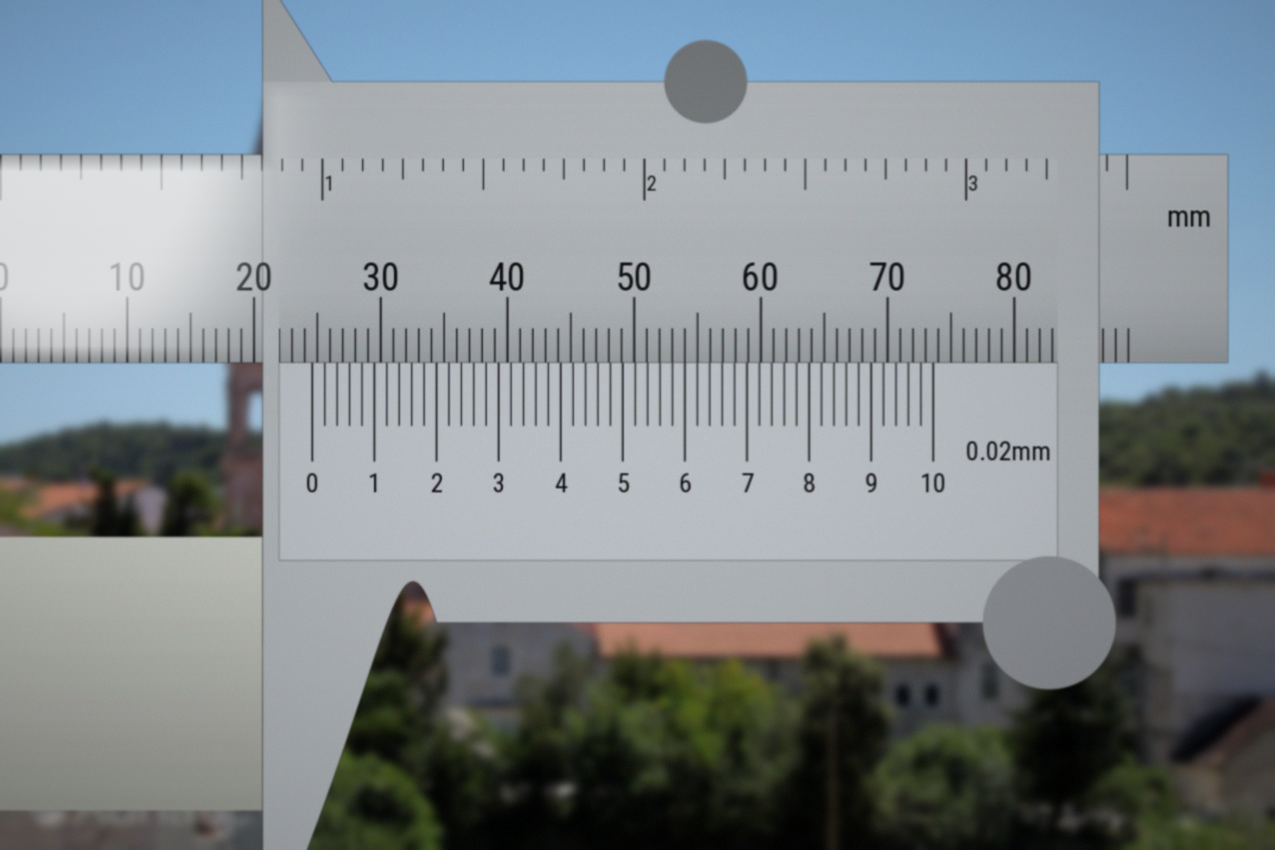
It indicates 24.6 mm
